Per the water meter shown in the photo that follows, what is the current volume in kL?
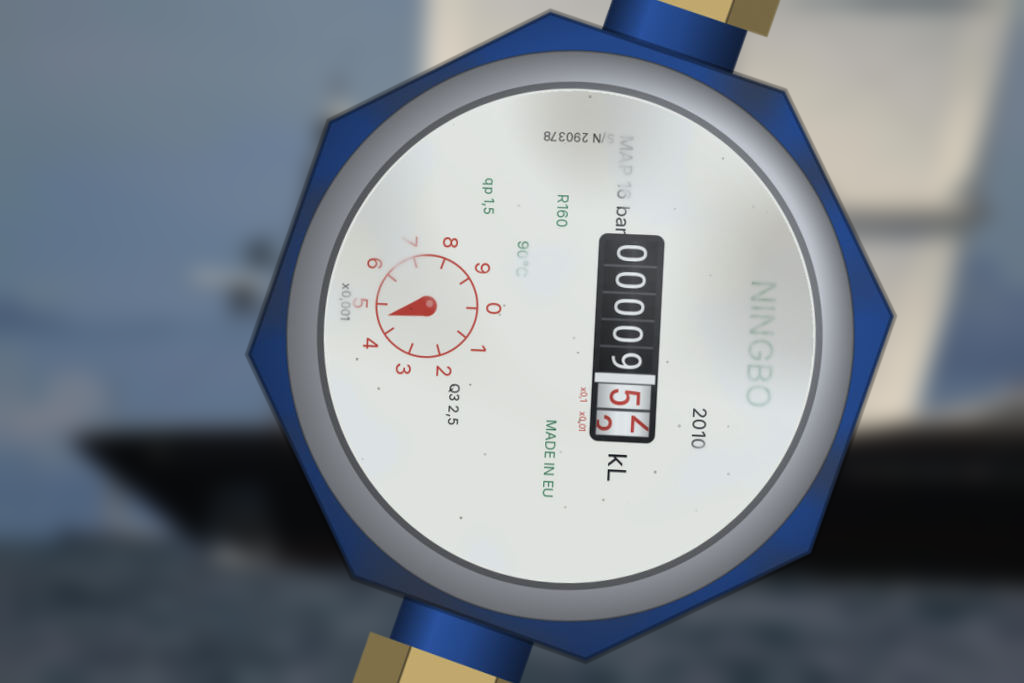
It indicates 9.524 kL
